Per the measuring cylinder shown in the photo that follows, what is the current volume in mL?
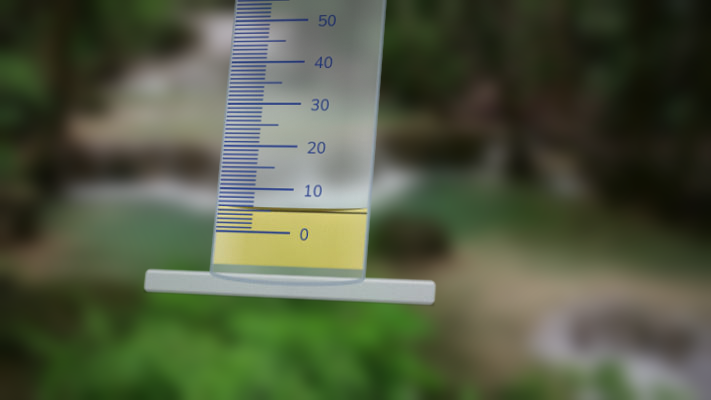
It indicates 5 mL
